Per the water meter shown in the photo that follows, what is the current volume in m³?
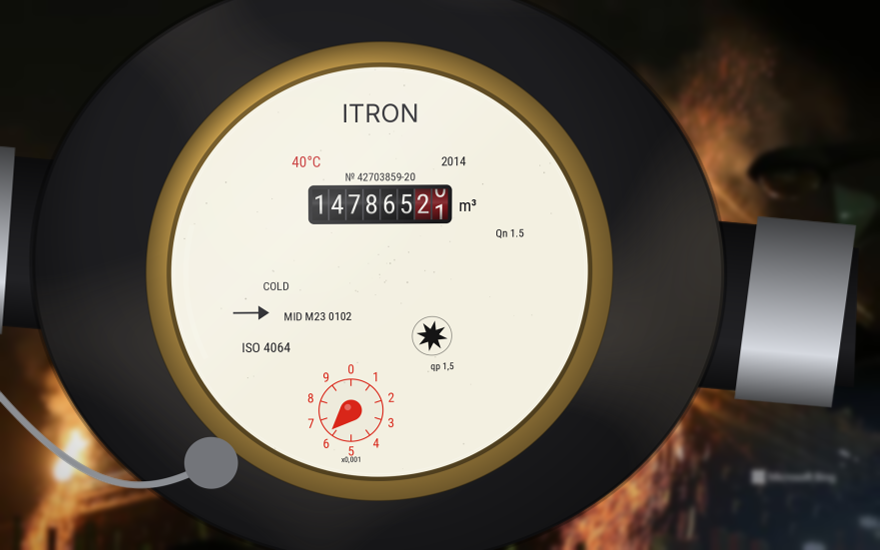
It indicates 147865.206 m³
